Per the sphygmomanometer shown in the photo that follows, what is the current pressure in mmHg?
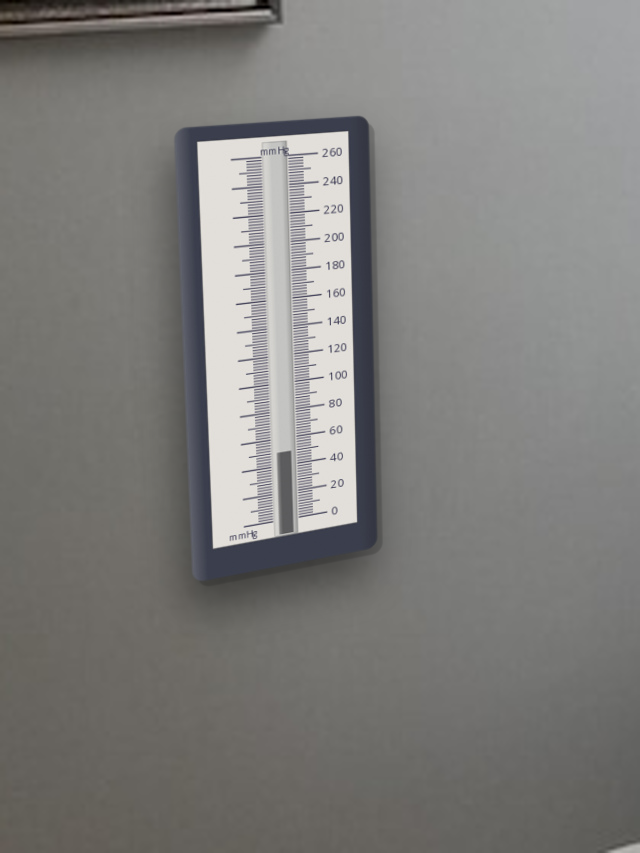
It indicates 50 mmHg
